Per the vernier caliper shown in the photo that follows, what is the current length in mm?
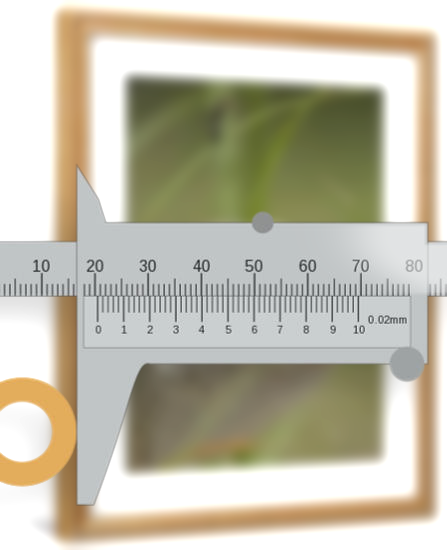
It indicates 20.5 mm
